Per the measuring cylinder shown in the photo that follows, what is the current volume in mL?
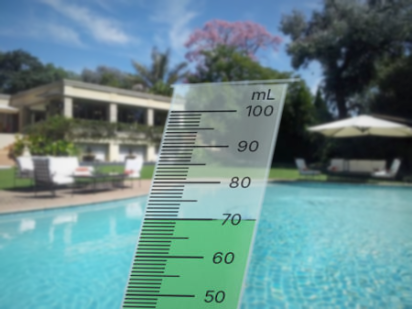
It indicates 70 mL
